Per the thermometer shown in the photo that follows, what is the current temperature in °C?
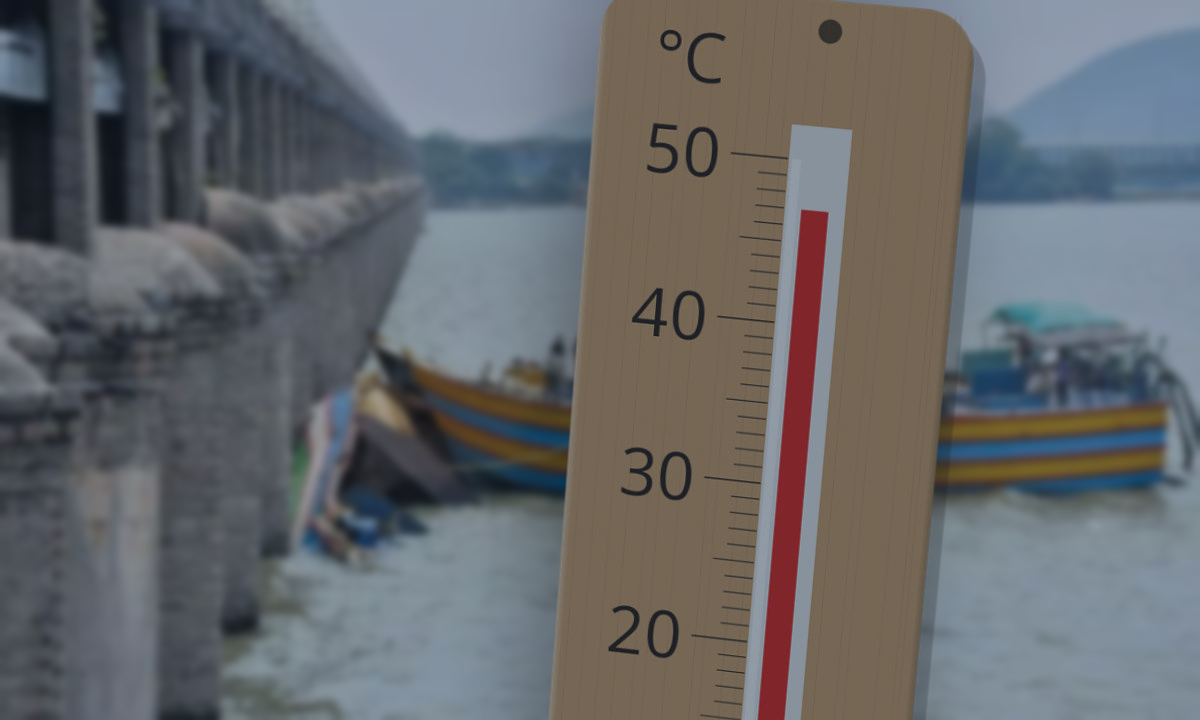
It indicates 47 °C
